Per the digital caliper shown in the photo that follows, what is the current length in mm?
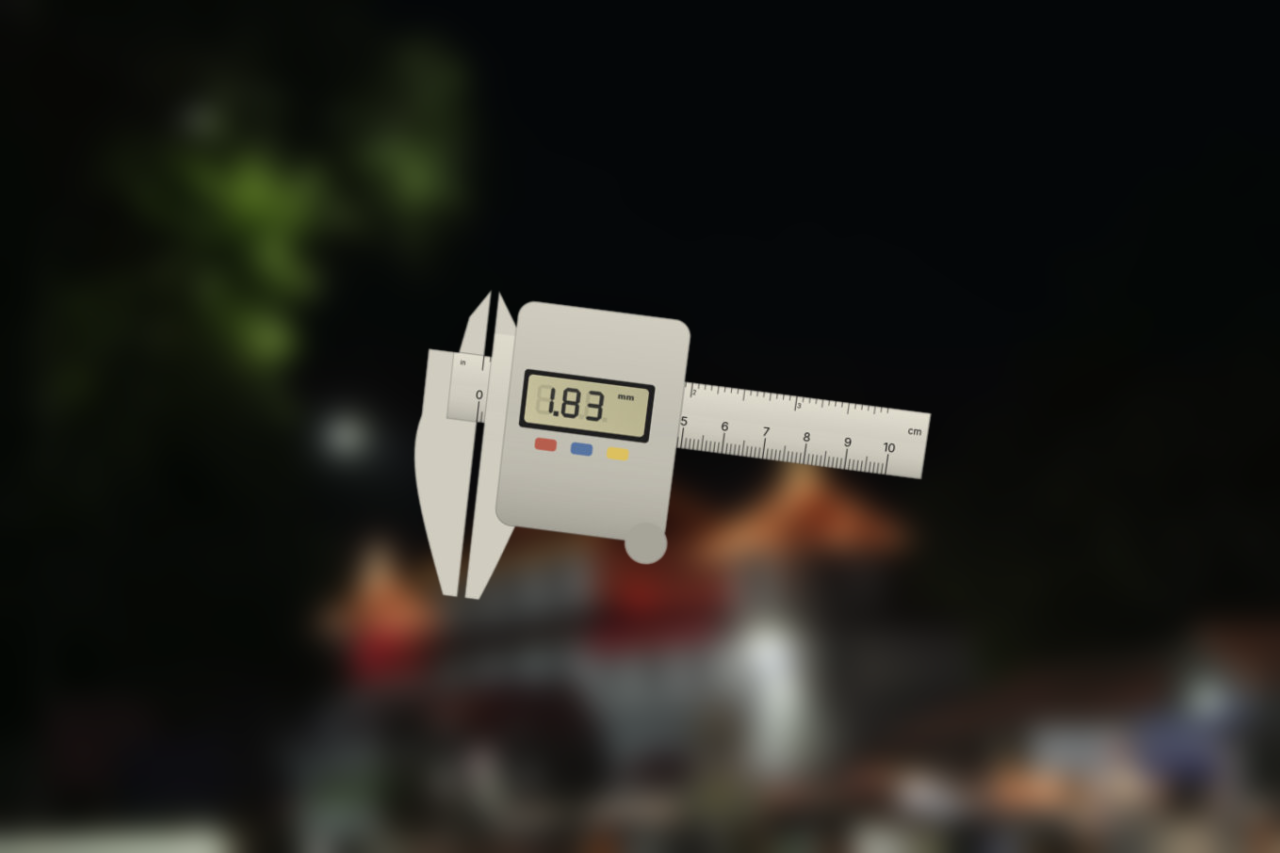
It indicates 1.83 mm
